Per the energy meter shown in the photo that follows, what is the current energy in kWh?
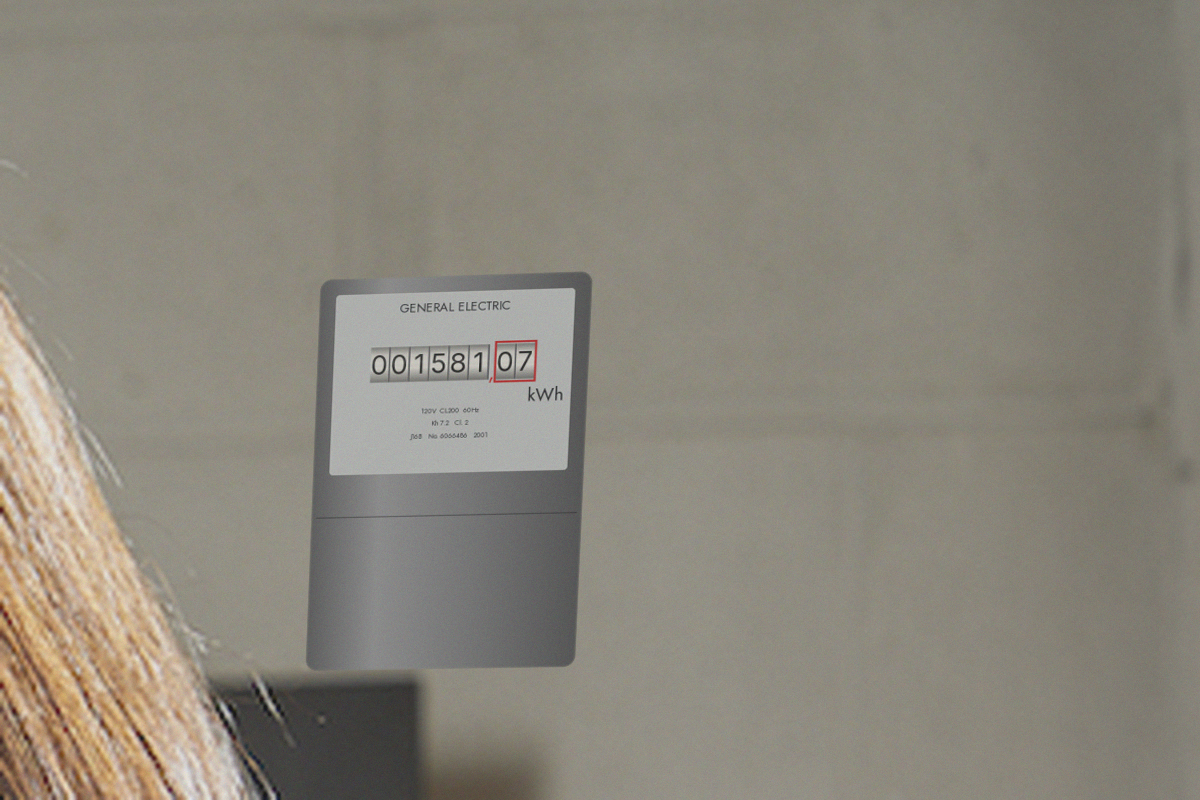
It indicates 1581.07 kWh
